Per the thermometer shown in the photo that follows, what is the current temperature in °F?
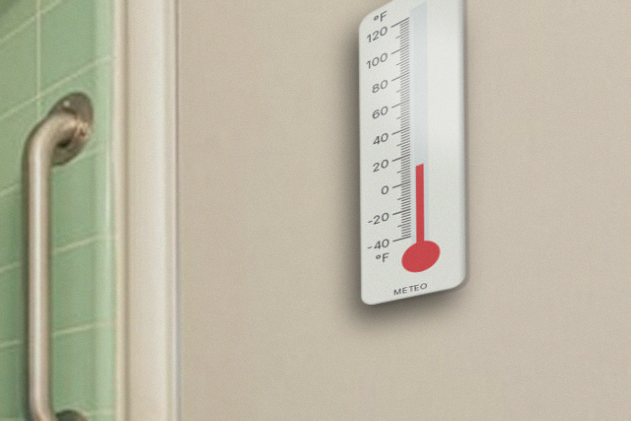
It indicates 10 °F
